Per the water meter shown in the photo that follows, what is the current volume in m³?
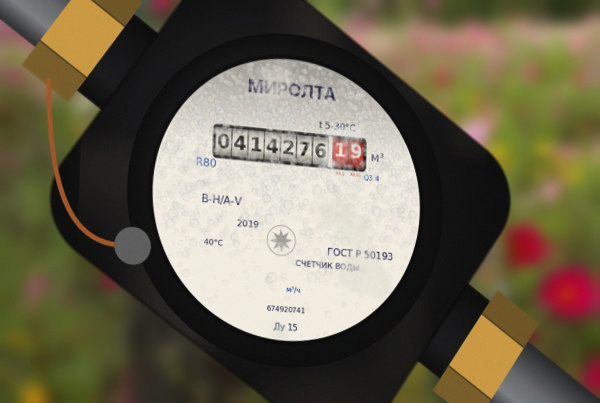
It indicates 414276.19 m³
